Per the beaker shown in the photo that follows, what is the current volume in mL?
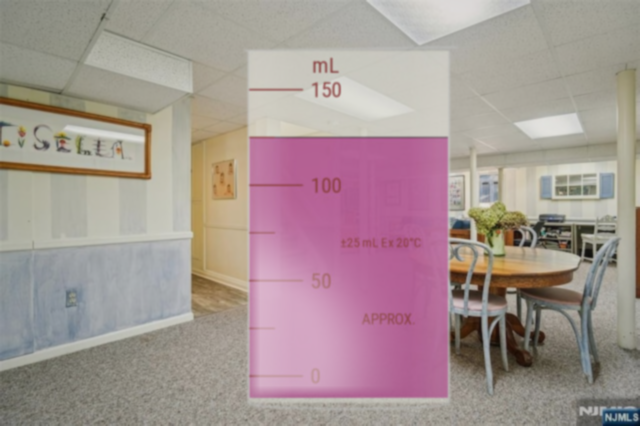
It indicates 125 mL
